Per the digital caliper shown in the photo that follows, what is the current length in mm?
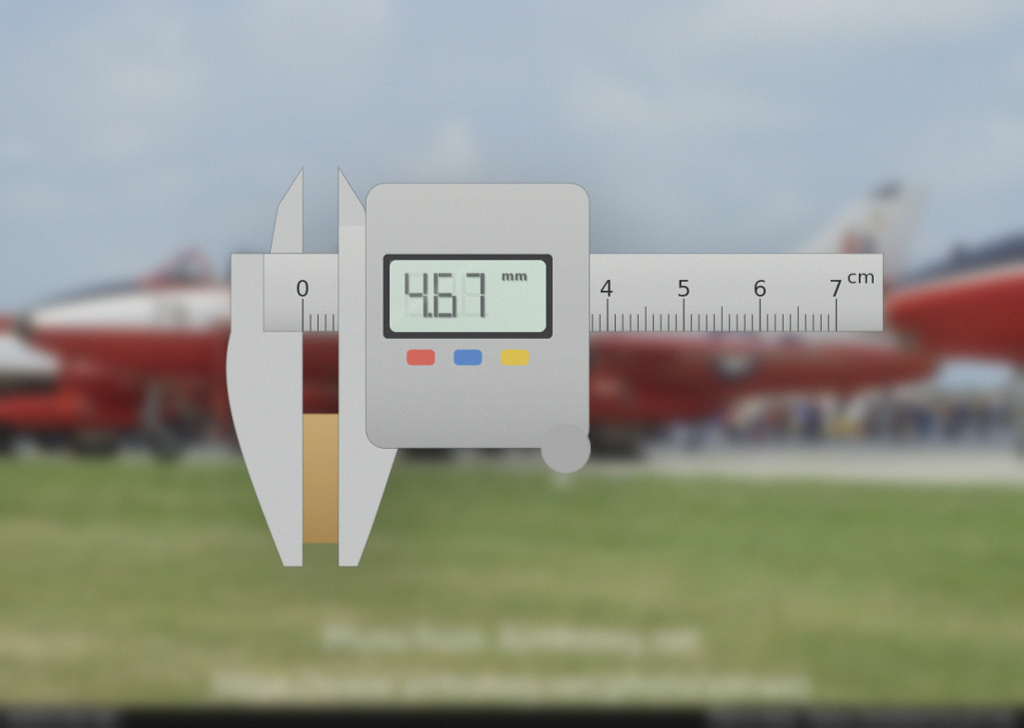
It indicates 4.67 mm
